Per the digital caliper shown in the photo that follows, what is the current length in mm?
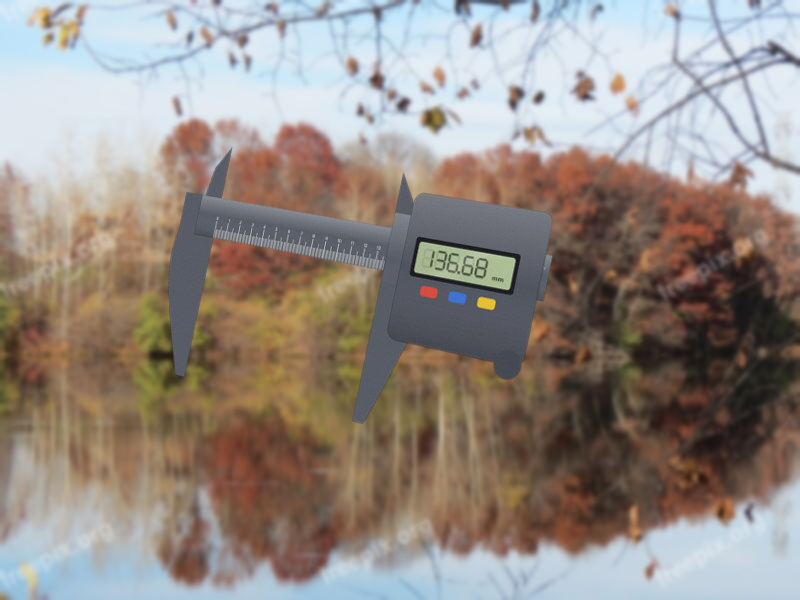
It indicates 136.68 mm
